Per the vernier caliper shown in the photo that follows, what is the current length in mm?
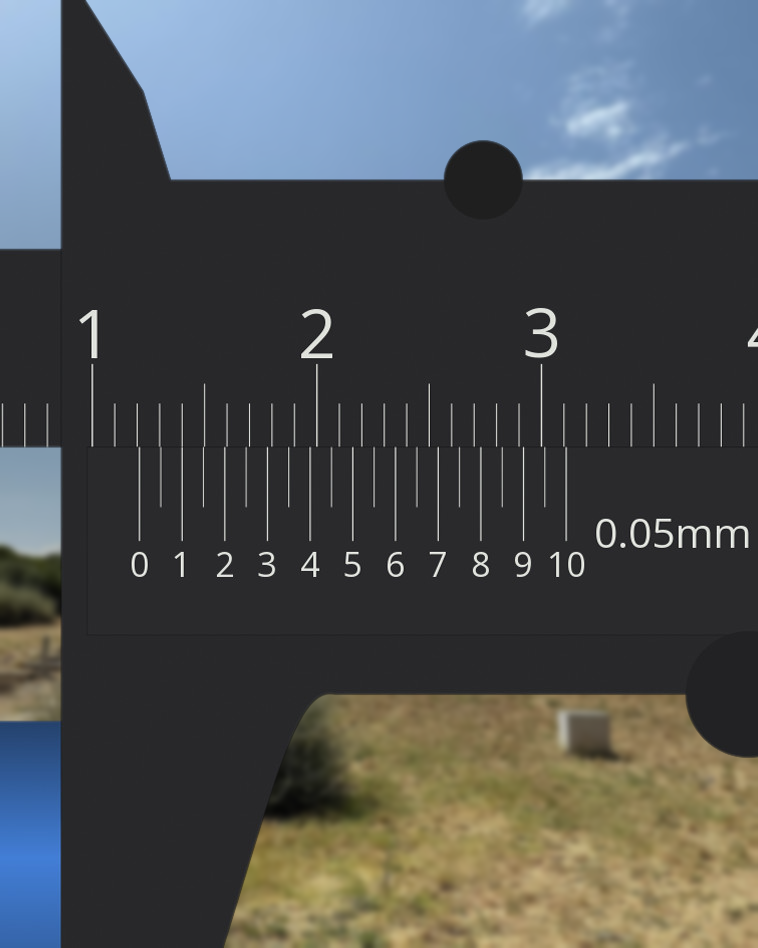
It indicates 12.10 mm
